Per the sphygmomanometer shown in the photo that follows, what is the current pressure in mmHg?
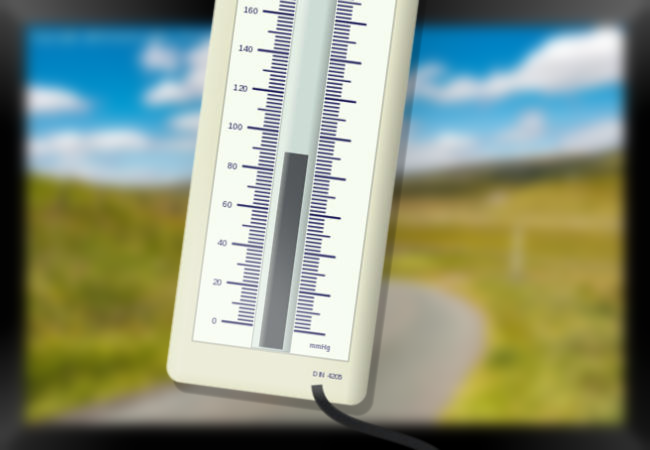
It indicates 90 mmHg
